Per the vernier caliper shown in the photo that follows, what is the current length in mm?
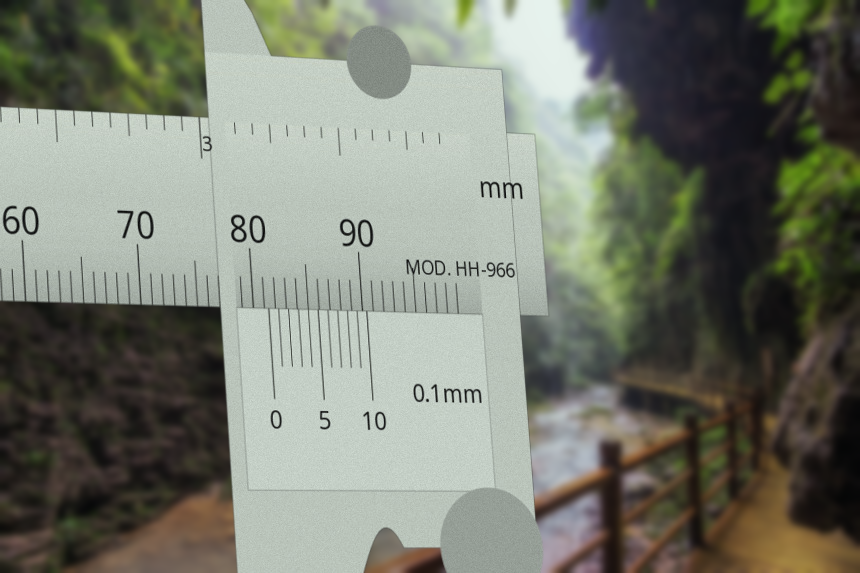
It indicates 81.4 mm
